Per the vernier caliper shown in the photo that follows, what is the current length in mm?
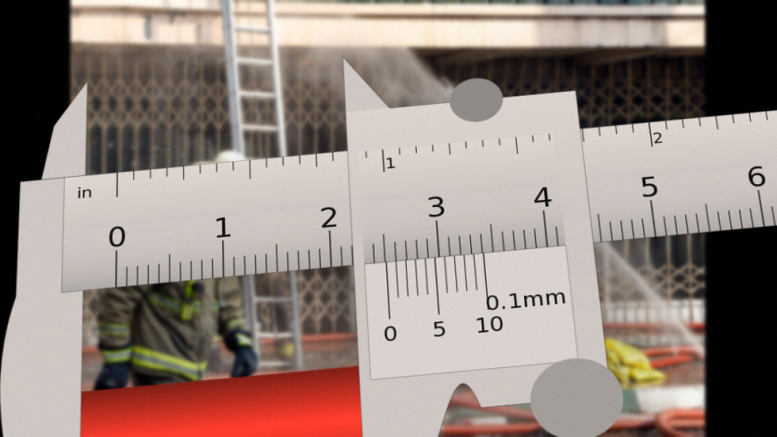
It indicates 25.1 mm
